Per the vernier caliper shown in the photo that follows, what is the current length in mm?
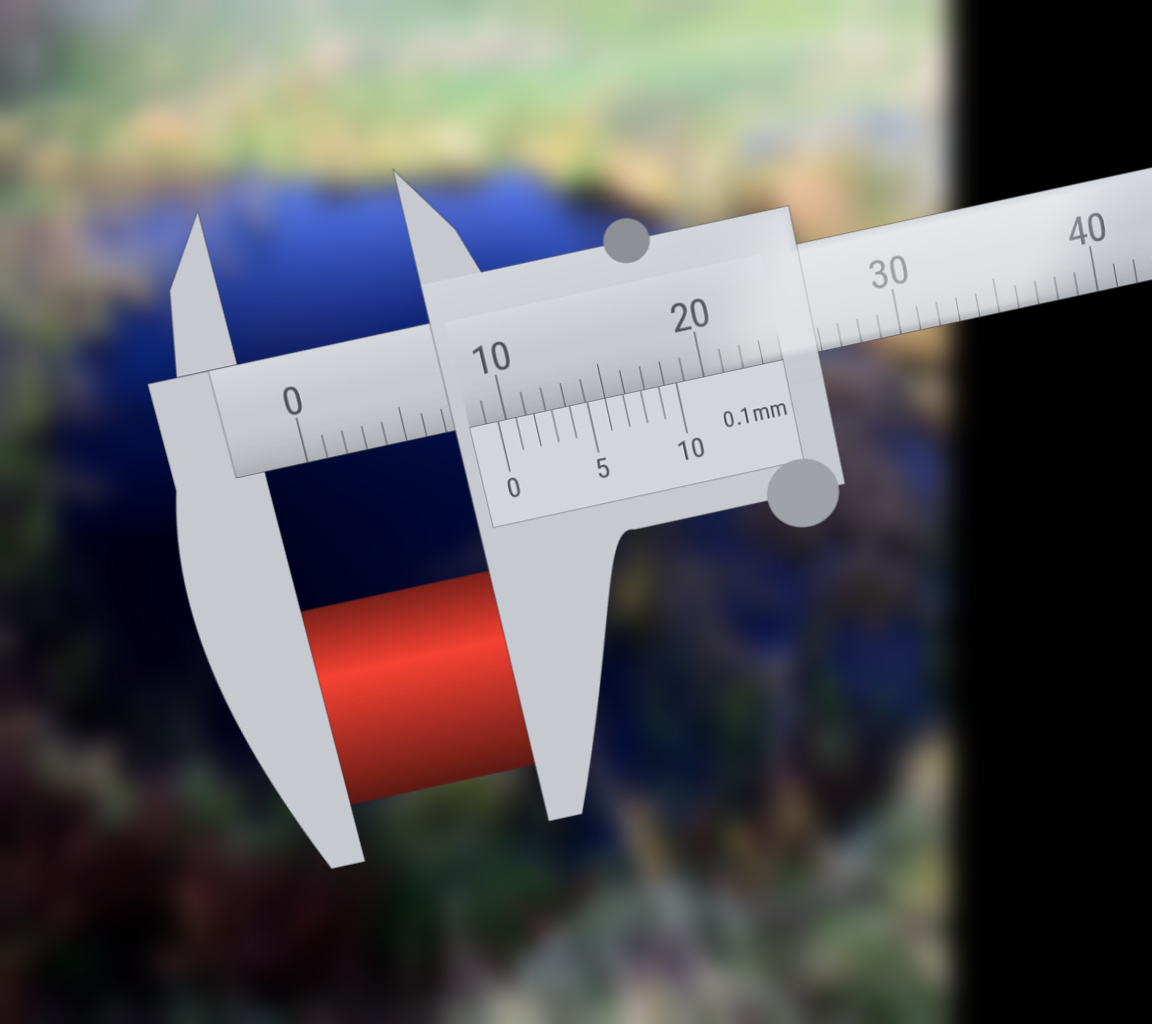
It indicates 9.6 mm
